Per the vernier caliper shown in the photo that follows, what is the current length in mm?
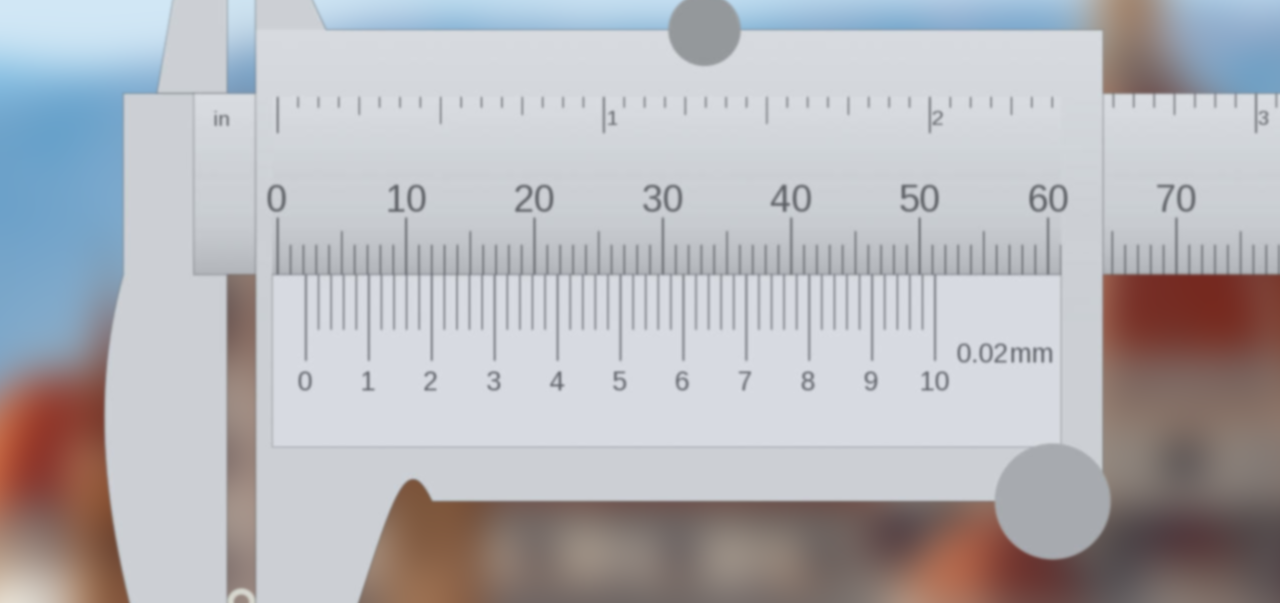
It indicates 2.2 mm
